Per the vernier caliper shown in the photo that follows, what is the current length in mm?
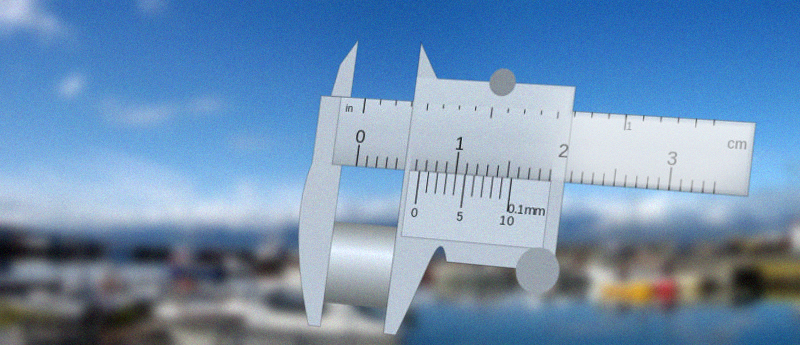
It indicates 6.4 mm
